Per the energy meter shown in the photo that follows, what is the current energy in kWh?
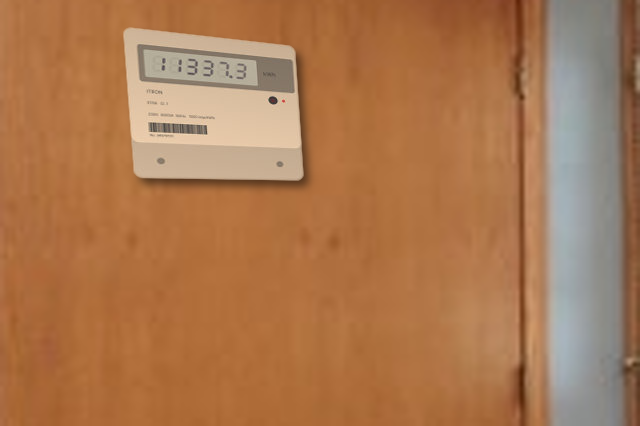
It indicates 11337.3 kWh
